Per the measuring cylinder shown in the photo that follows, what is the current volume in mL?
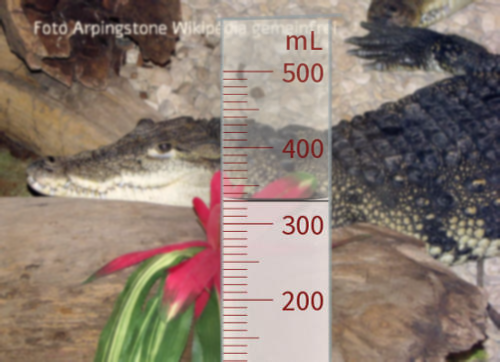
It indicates 330 mL
